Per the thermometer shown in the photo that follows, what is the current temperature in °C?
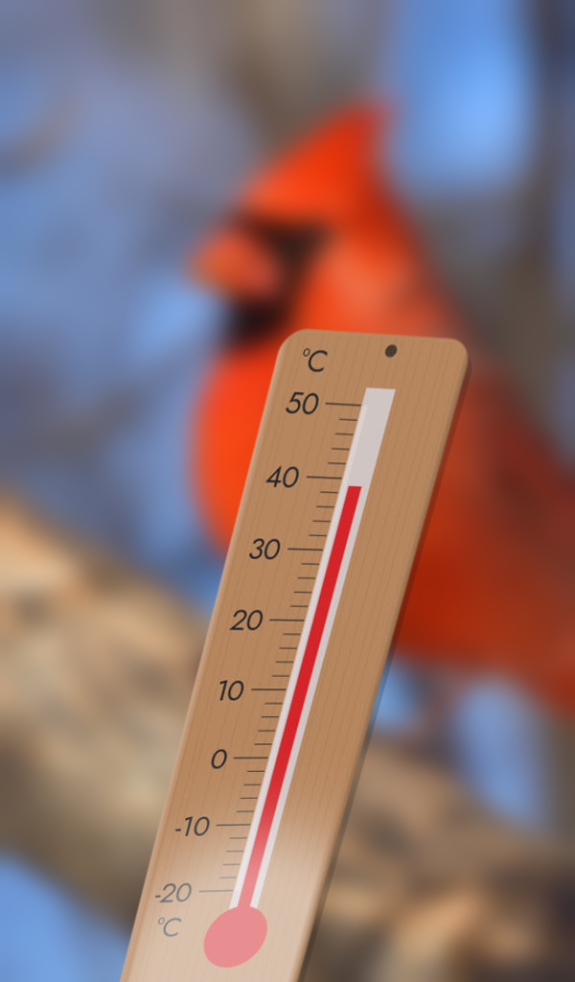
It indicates 39 °C
